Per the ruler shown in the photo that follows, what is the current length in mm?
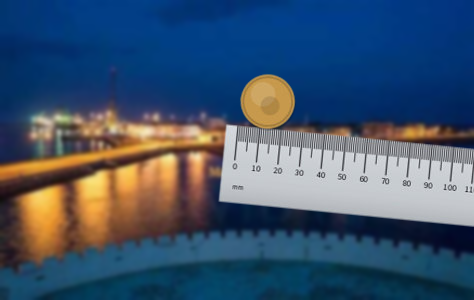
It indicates 25 mm
